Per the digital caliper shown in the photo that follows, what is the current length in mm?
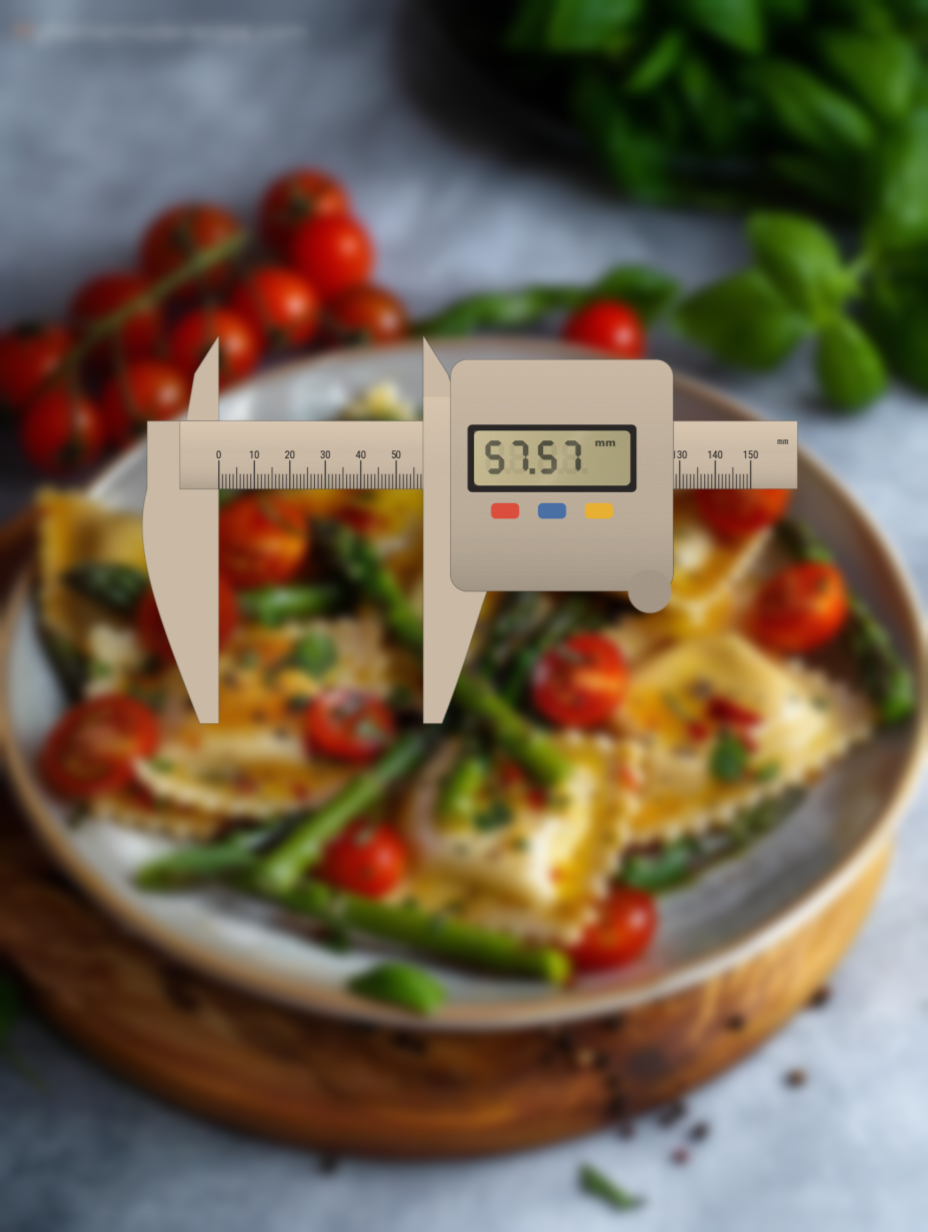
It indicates 57.57 mm
